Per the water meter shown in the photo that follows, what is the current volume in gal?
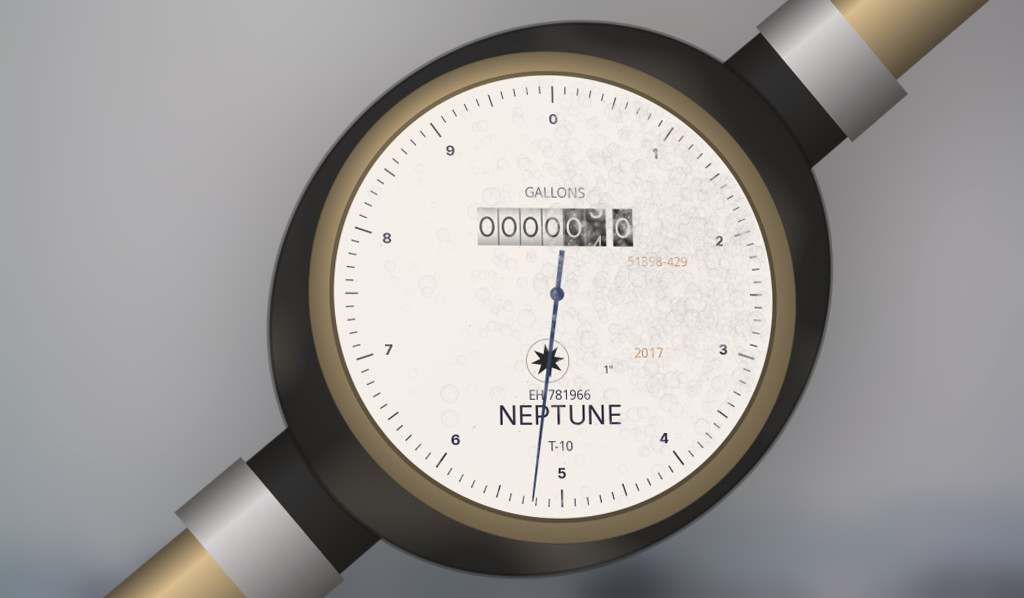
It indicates 35.2 gal
